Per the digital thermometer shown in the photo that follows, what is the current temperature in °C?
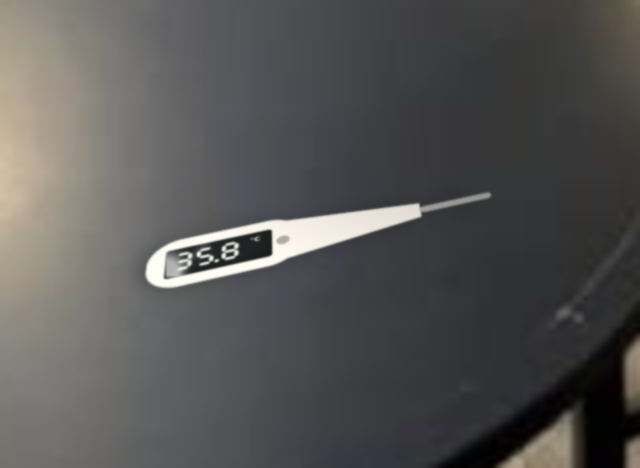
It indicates 35.8 °C
